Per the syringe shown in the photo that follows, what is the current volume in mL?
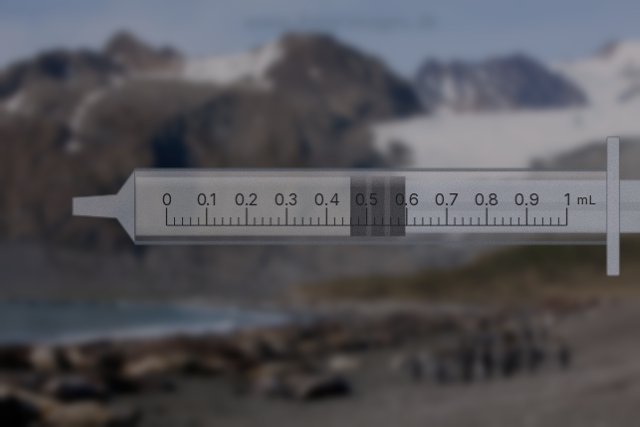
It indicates 0.46 mL
